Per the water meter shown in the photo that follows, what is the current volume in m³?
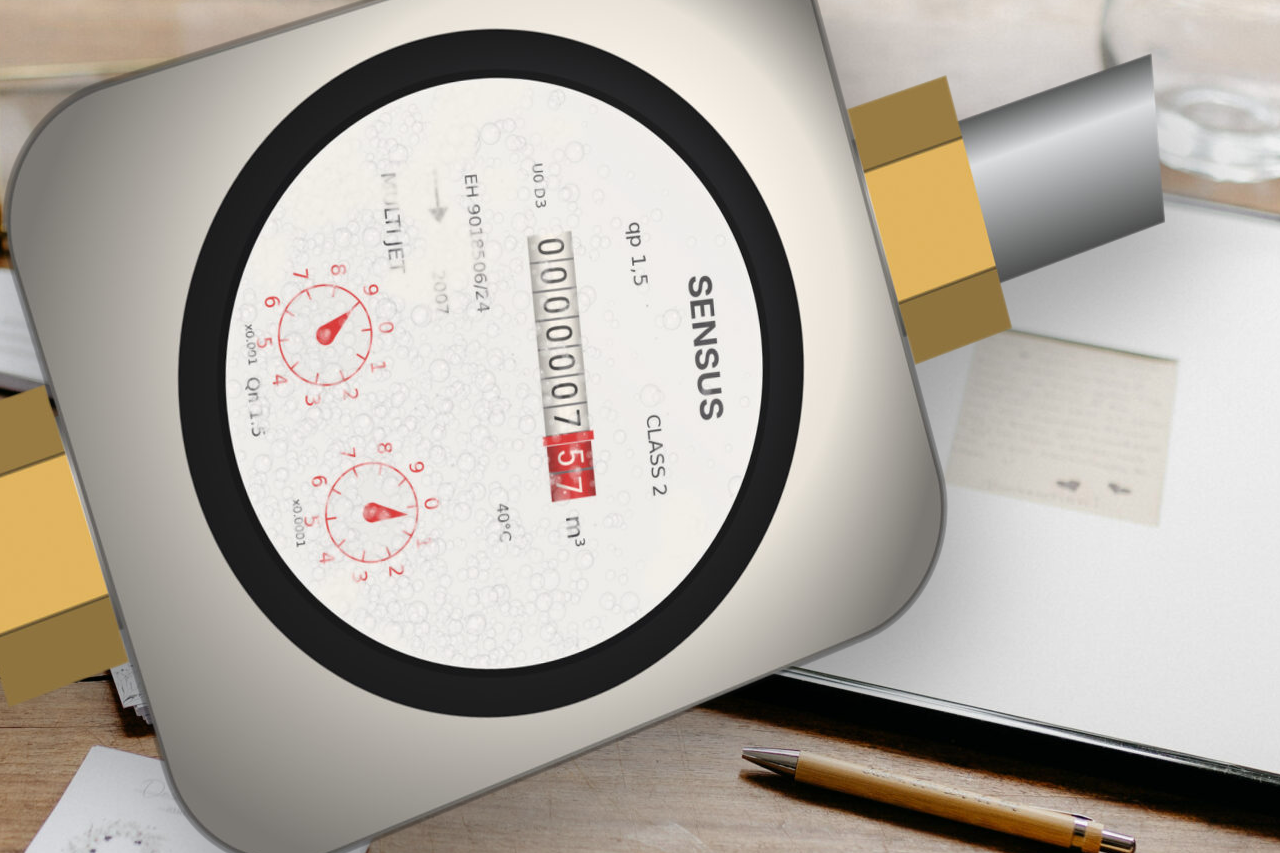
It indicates 7.5690 m³
